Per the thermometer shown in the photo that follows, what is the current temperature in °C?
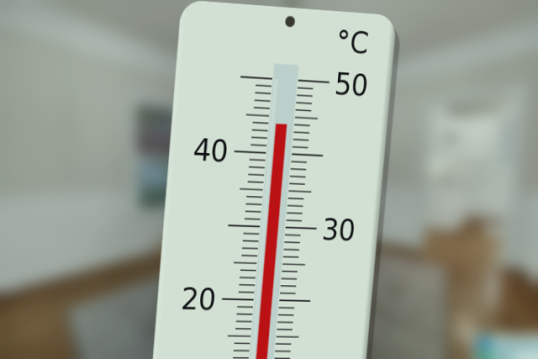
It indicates 44 °C
